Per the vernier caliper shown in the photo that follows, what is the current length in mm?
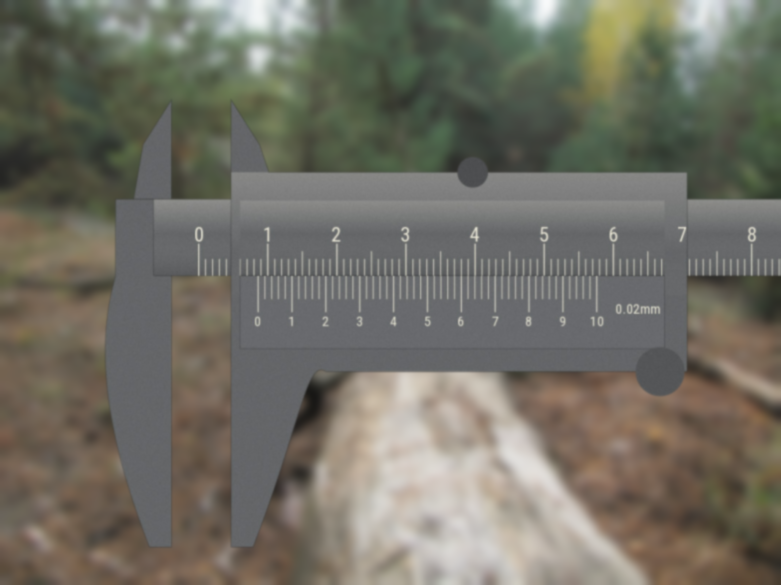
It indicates 8.6 mm
